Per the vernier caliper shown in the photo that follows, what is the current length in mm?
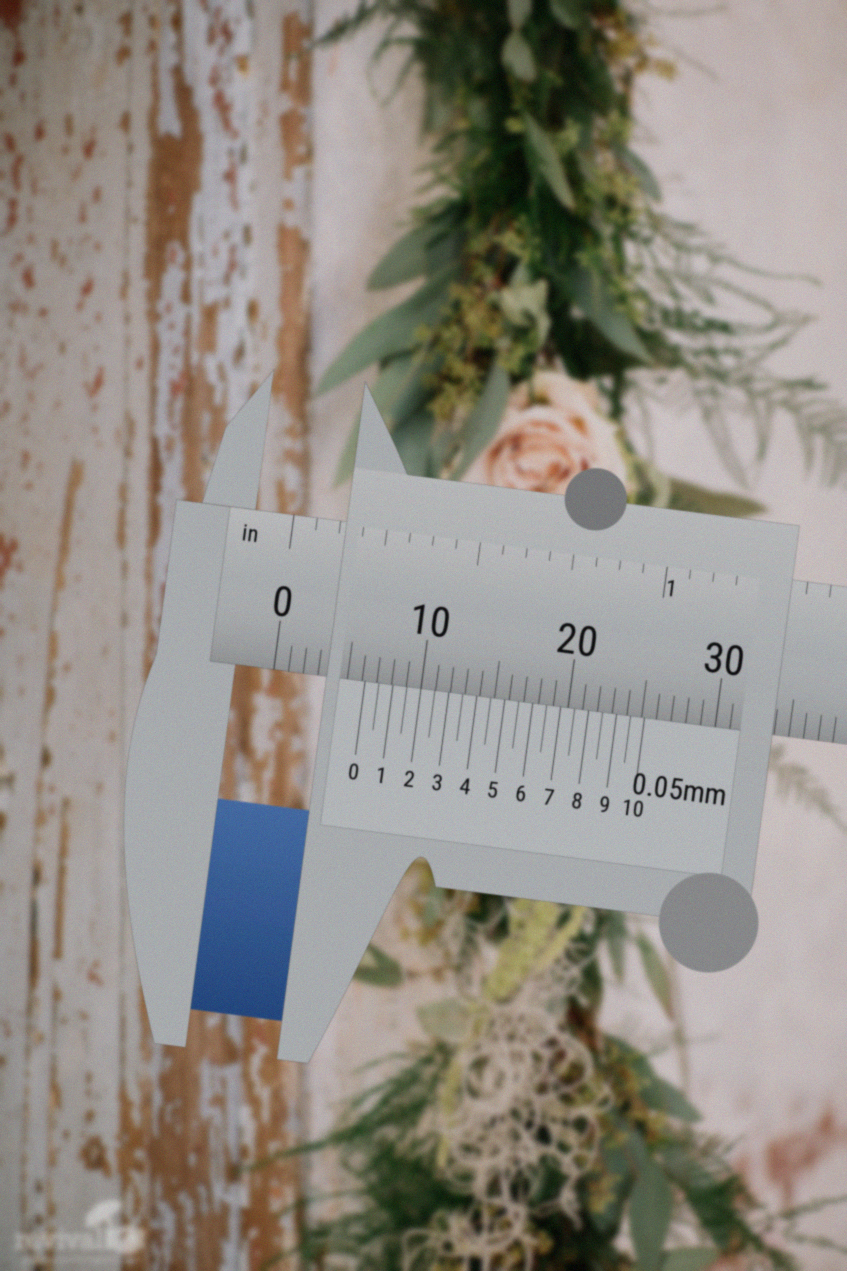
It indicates 6.2 mm
